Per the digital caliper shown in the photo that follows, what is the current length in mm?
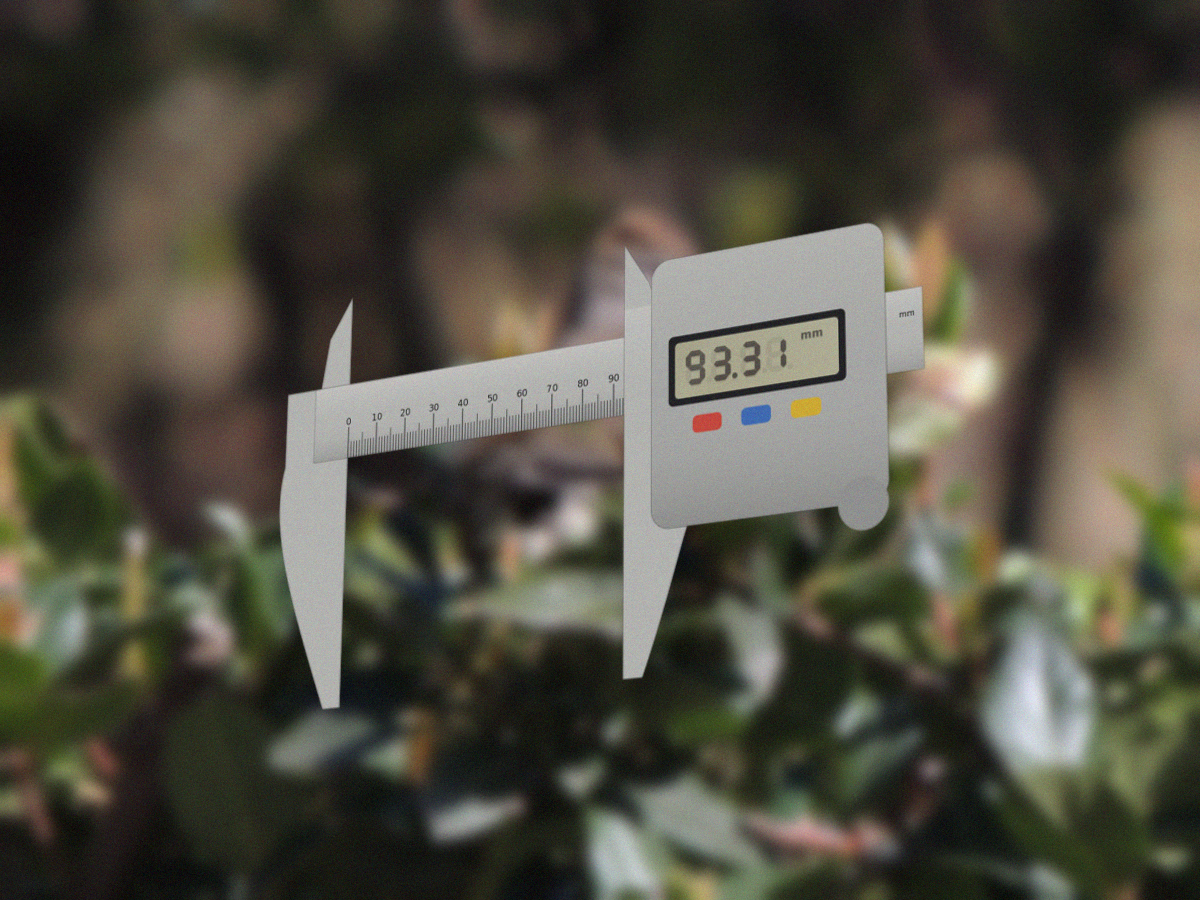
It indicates 93.31 mm
